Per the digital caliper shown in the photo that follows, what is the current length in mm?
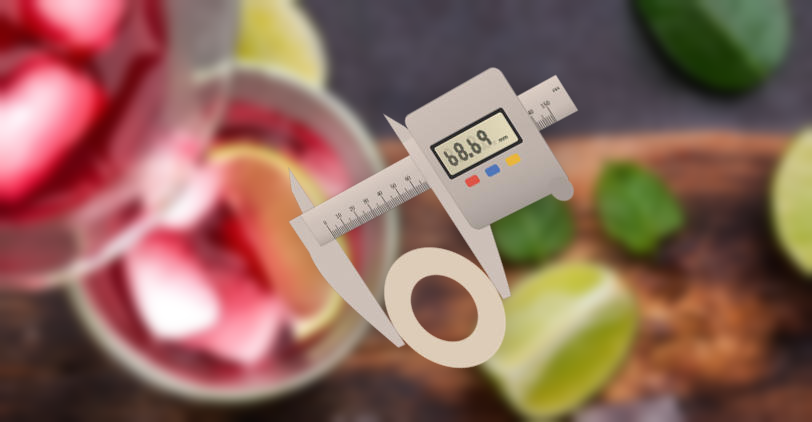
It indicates 68.69 mm
